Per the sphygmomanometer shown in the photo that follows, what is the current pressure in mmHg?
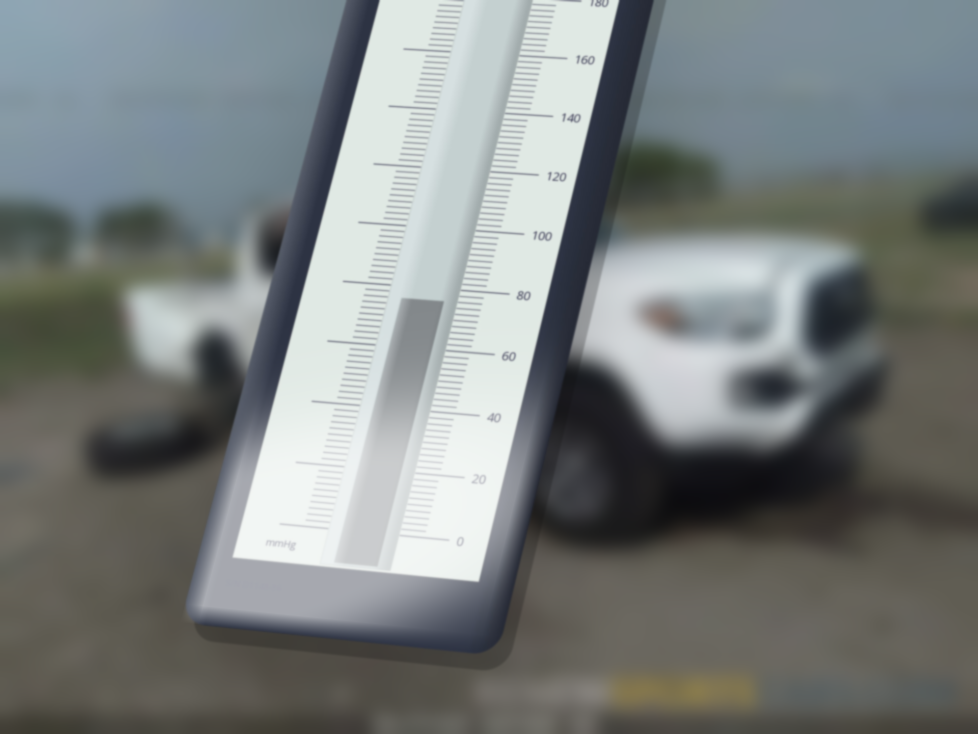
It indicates 76 mmHg
